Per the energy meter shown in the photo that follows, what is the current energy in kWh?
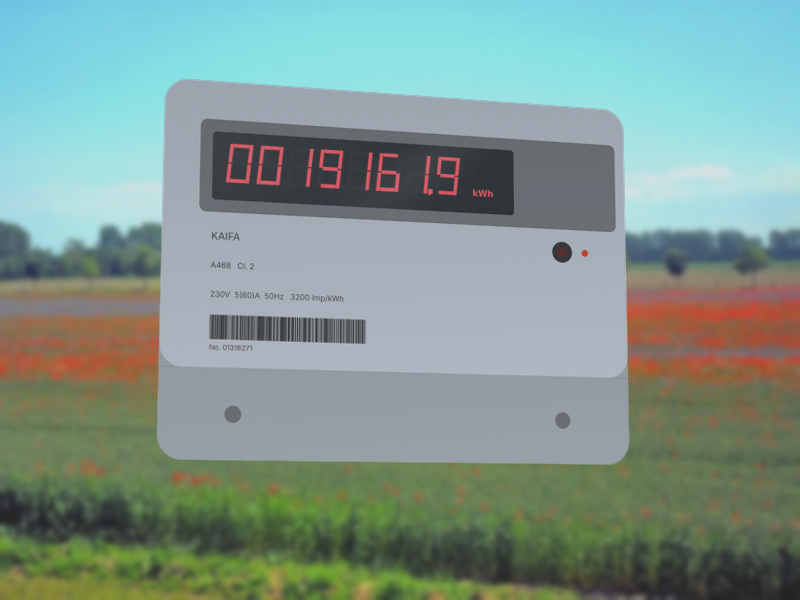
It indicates 19161.9 kWh
